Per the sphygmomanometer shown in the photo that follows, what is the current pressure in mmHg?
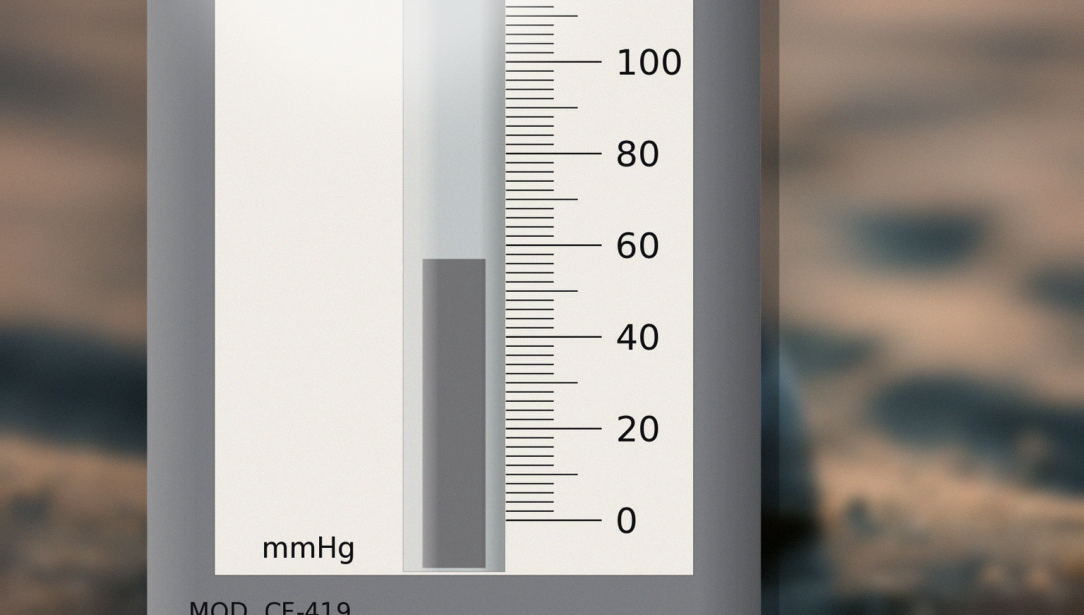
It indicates 57 mmHg
